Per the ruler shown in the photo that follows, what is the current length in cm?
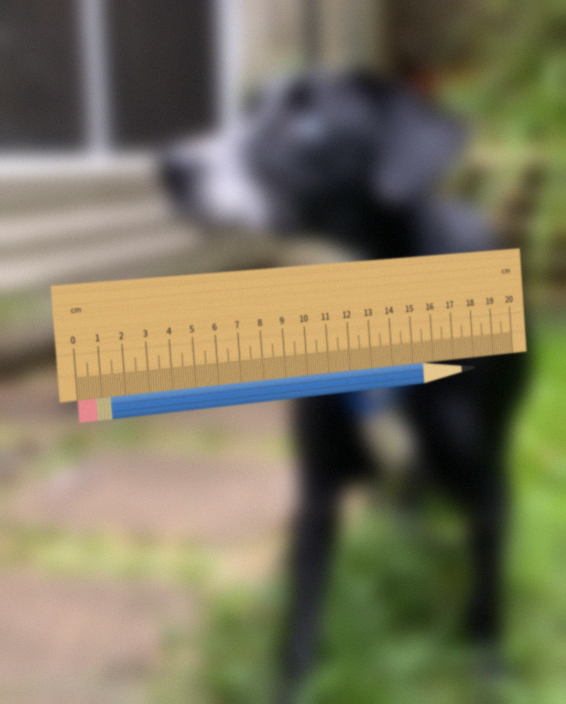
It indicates 18 cm
